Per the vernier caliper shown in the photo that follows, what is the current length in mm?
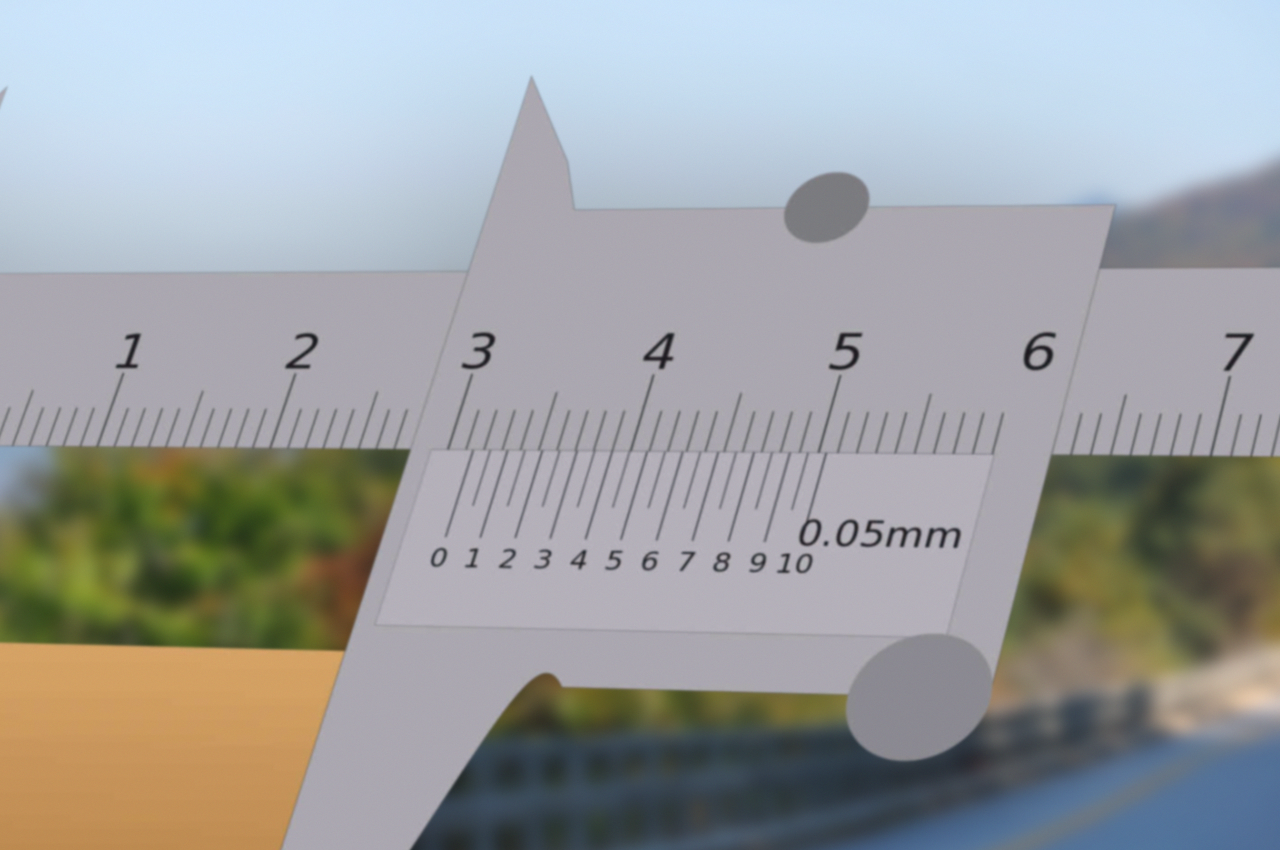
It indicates 31.4 mm
